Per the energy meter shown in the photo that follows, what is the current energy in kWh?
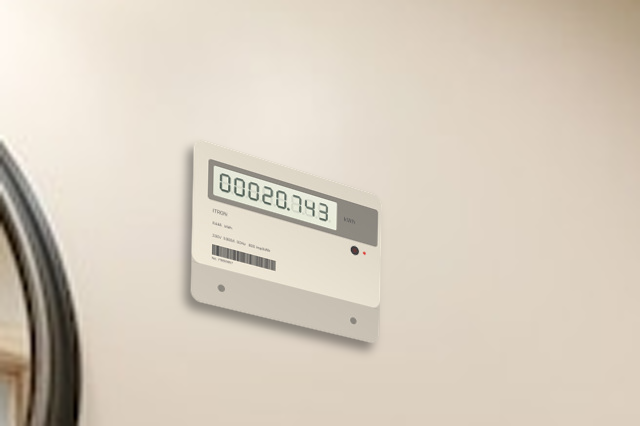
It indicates 20.743 kWh
